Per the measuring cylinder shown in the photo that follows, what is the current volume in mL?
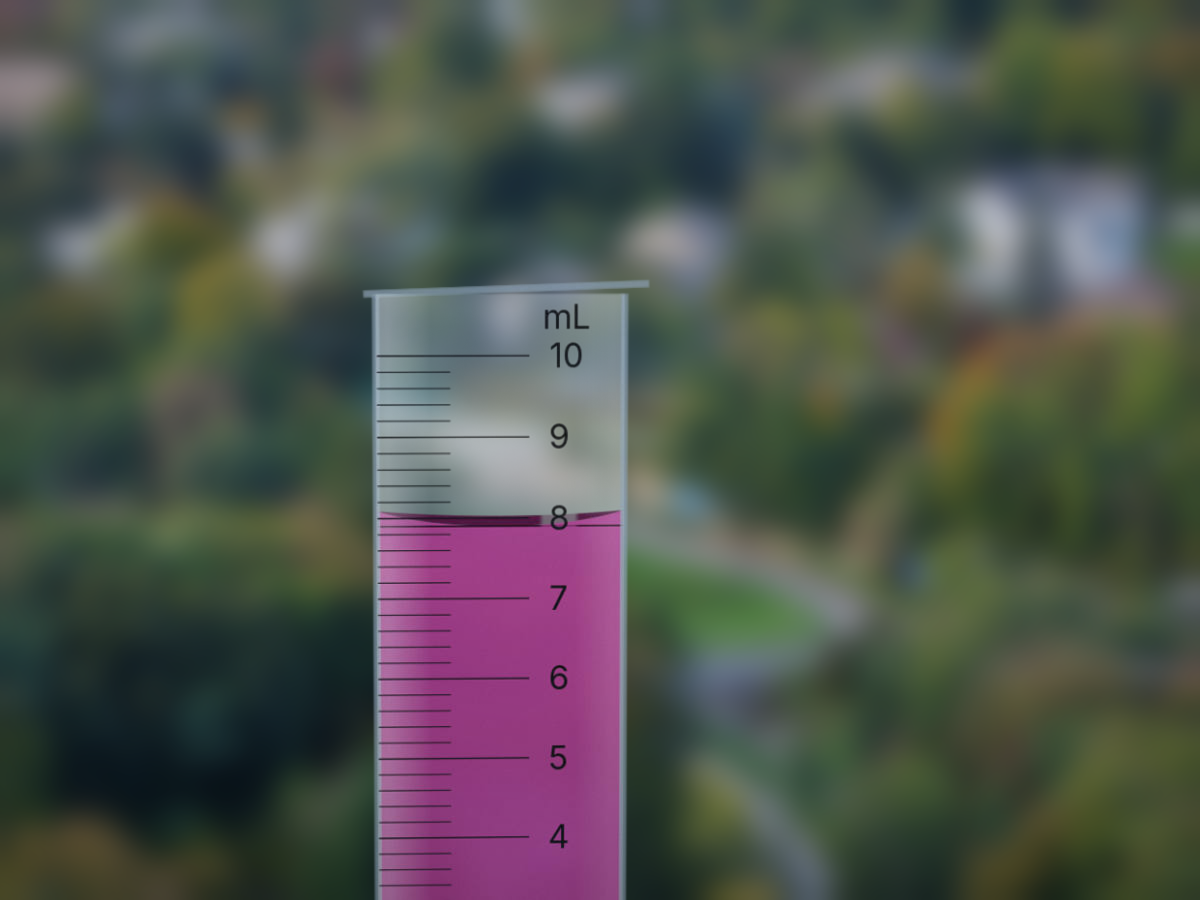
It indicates 7.9 mL
